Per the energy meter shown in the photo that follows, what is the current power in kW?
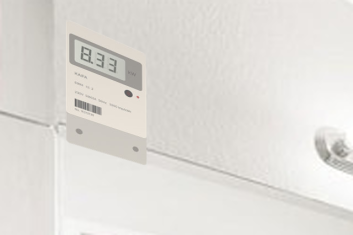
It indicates 8.33 kW
